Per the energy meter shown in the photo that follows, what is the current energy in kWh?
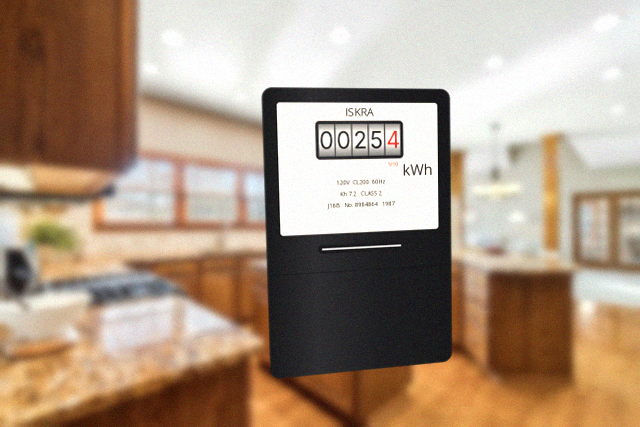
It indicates 25.4 kWh
